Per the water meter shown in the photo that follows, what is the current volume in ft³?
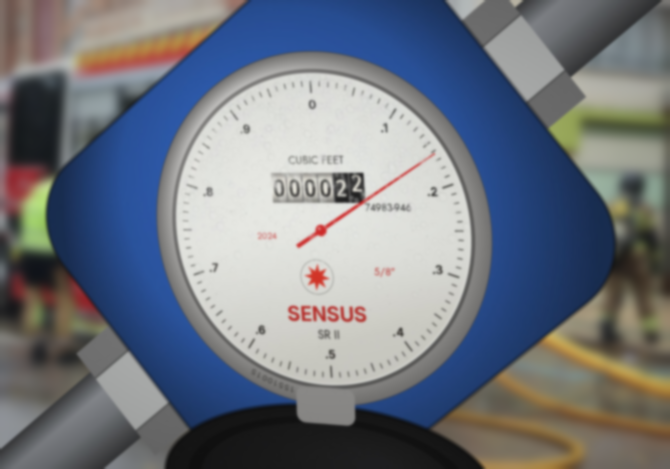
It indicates 22.16 ft³
